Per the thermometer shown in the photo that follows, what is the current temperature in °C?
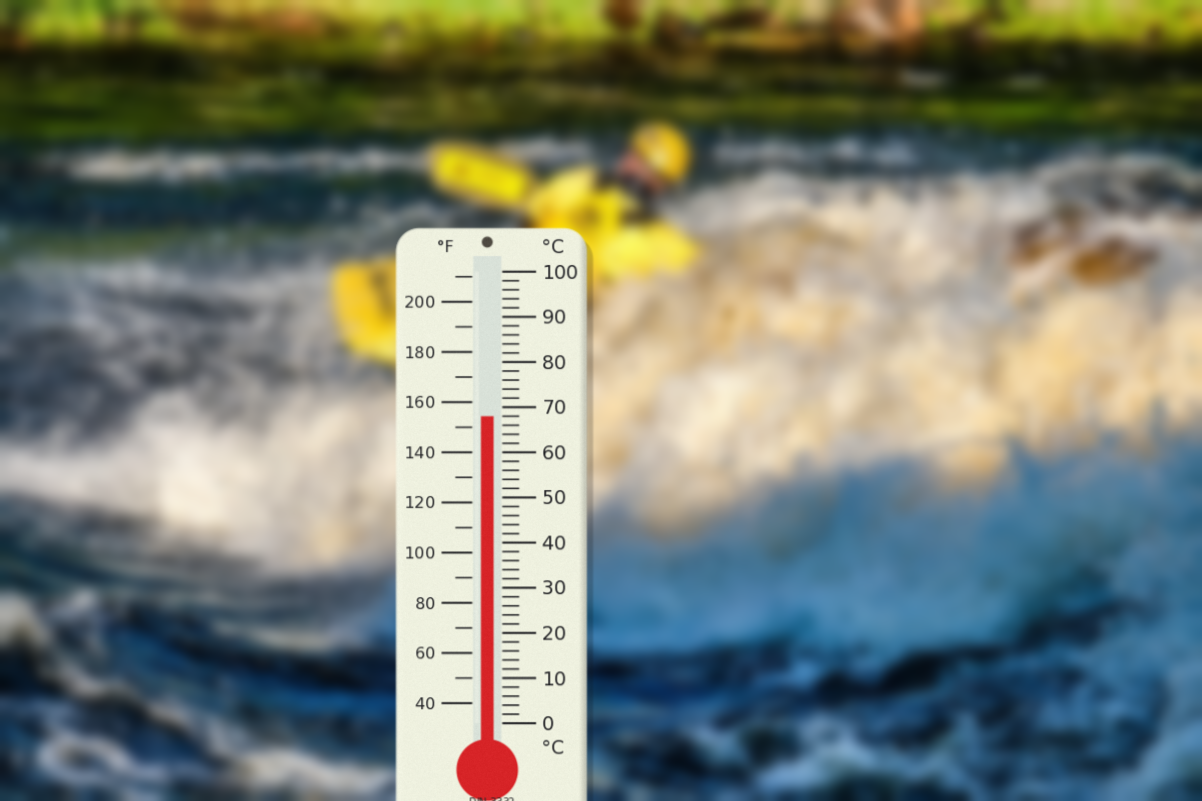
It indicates 68 °C
